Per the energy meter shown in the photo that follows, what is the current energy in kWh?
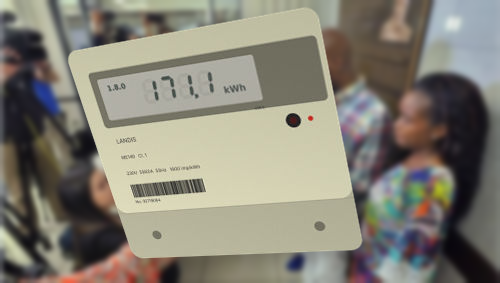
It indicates 171.1 kWh
